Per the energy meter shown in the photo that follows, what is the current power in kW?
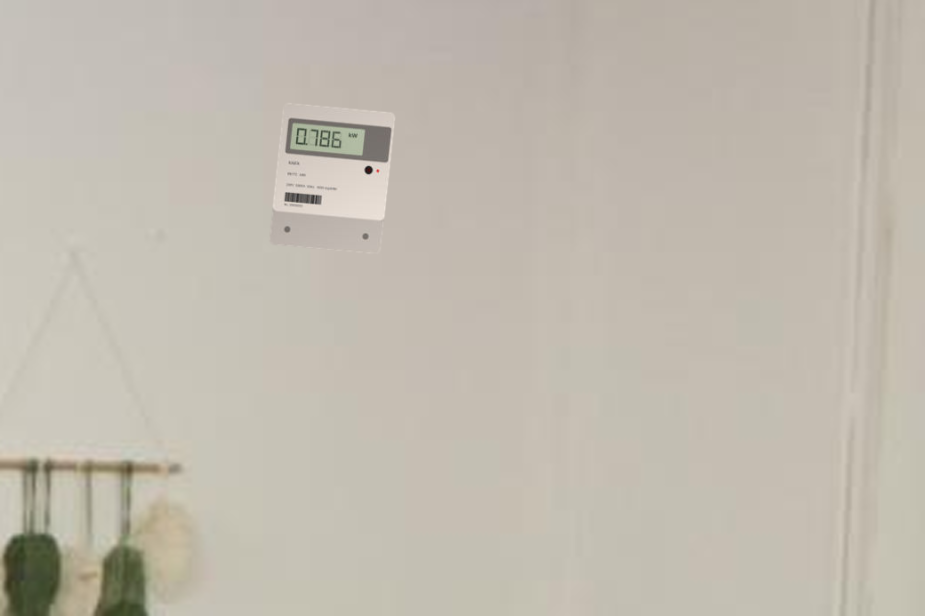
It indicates 0.786 kW
